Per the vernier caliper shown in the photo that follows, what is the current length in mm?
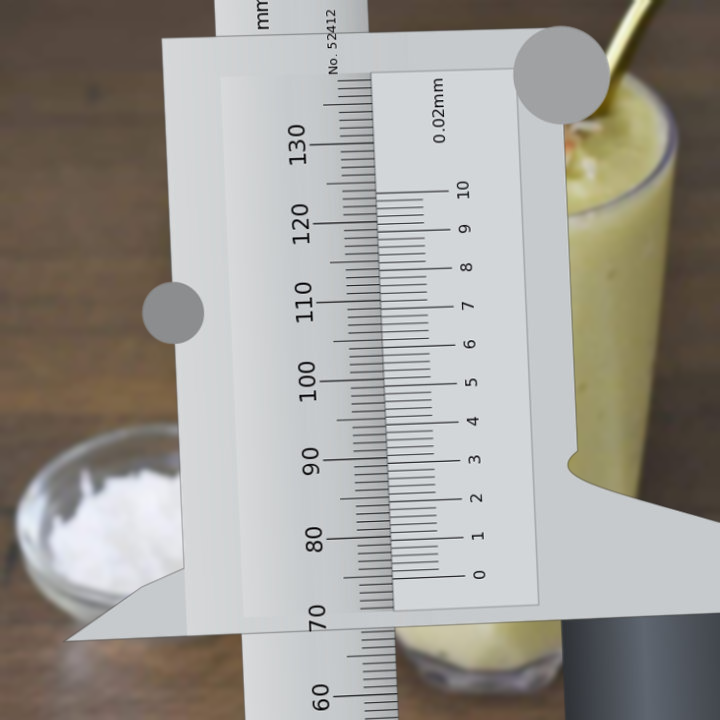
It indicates 74.6 mm
